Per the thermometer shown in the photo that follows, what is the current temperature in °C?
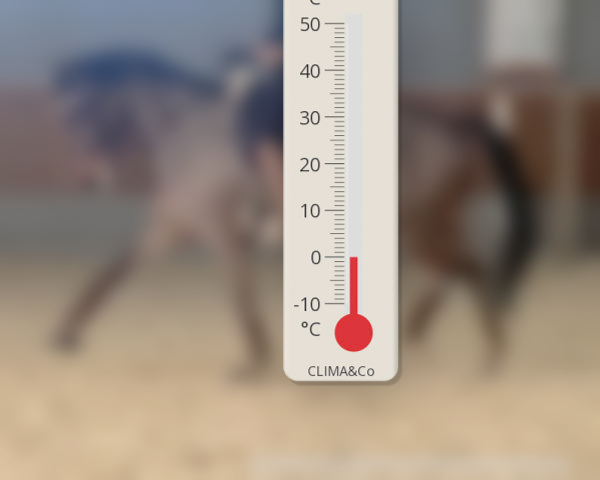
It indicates 0 °C
